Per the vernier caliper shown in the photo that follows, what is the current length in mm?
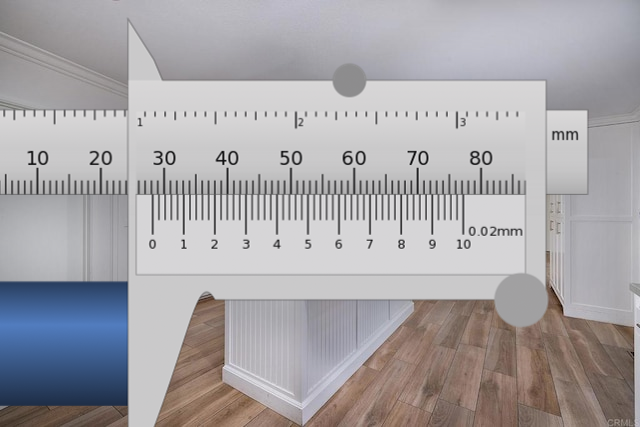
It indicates 28.2 mm
